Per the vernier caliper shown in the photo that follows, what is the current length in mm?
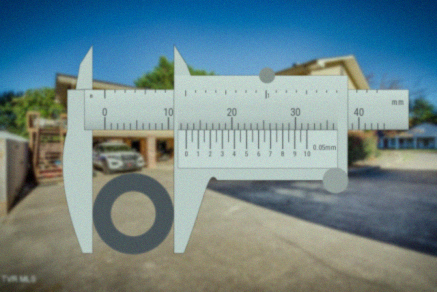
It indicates 12.8 mm
